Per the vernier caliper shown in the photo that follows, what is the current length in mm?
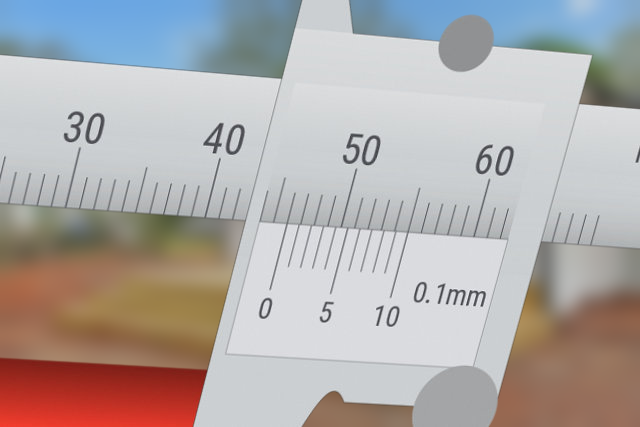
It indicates 46.0 mm
